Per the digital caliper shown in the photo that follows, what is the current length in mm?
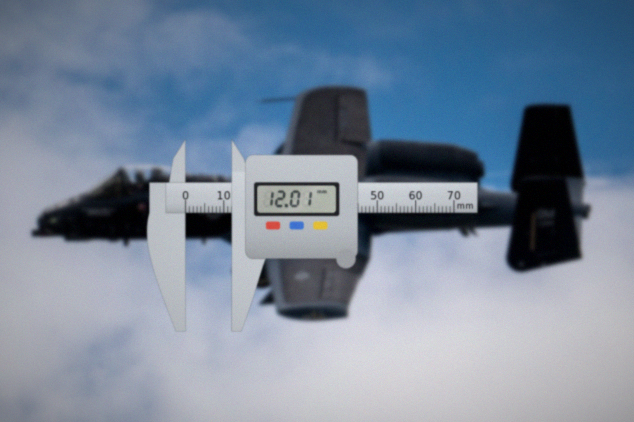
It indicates 12.01 mm
